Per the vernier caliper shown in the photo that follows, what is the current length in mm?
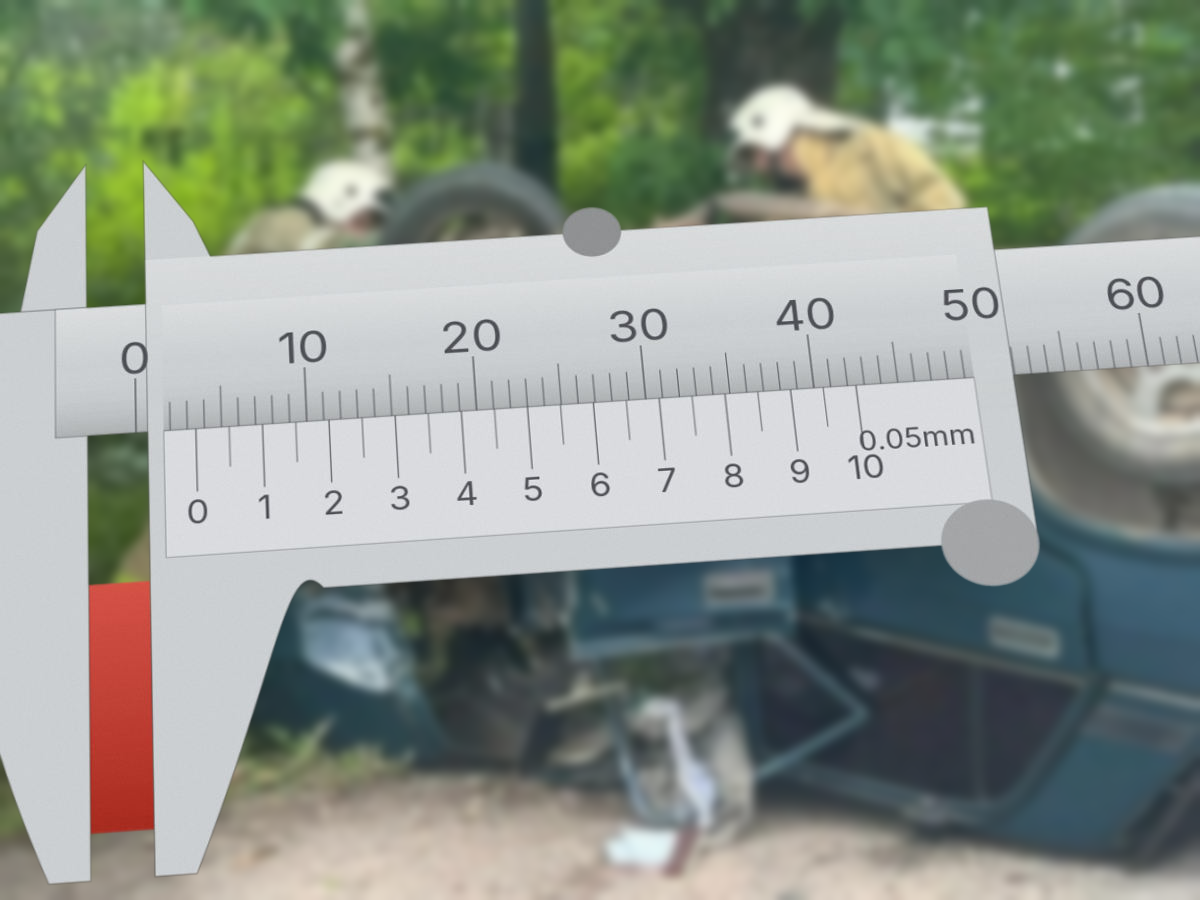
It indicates 3.5 mm
